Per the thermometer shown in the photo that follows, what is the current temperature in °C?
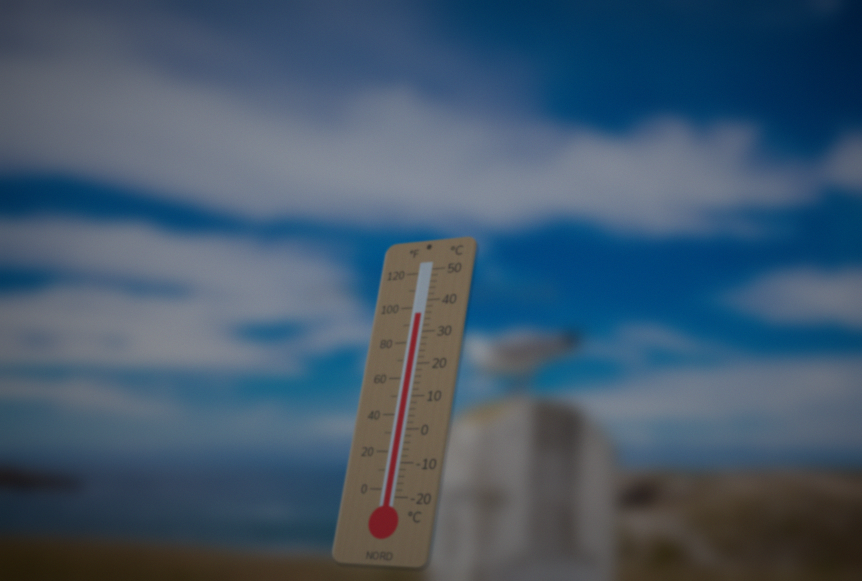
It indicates 36 °C
